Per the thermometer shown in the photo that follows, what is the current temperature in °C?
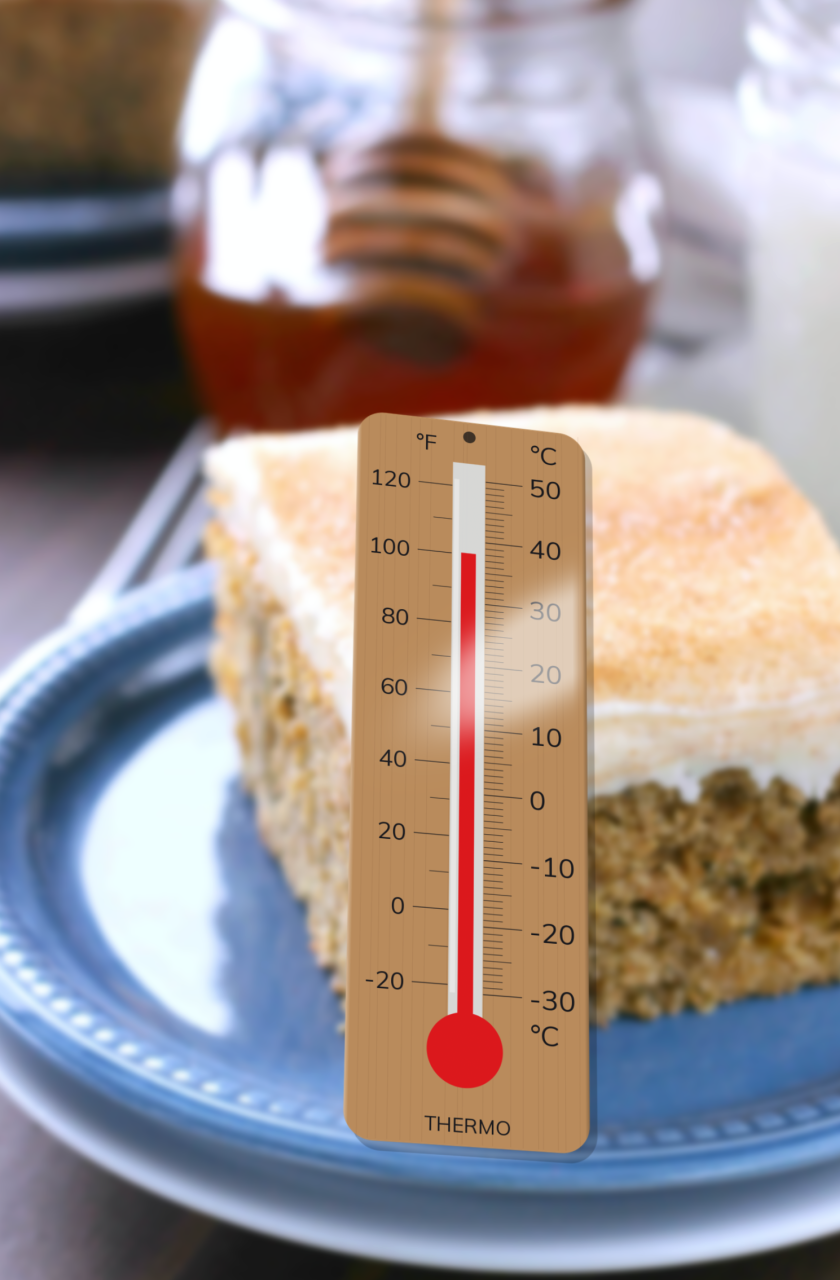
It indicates 38 °C
